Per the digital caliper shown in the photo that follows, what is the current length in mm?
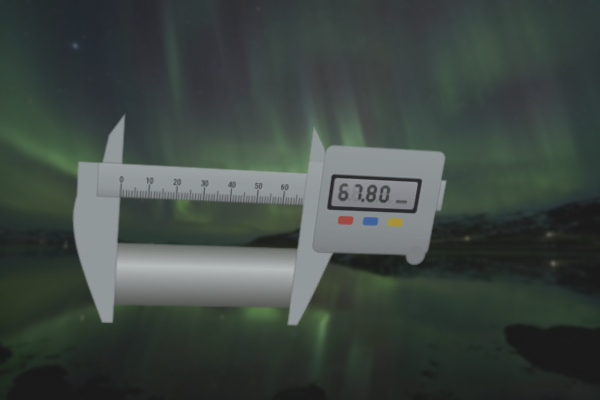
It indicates 67.80 mm
